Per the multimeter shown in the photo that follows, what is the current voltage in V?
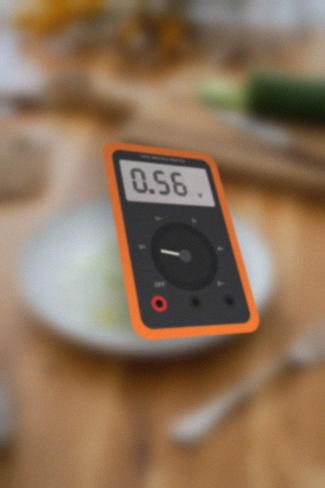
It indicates 0.56 V
